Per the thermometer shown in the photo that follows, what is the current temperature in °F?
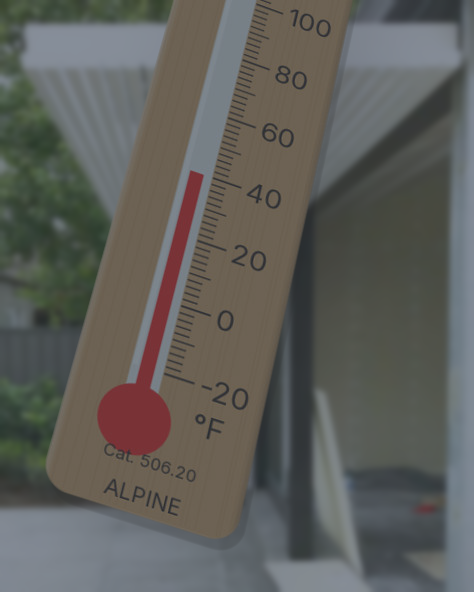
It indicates 40 °F
